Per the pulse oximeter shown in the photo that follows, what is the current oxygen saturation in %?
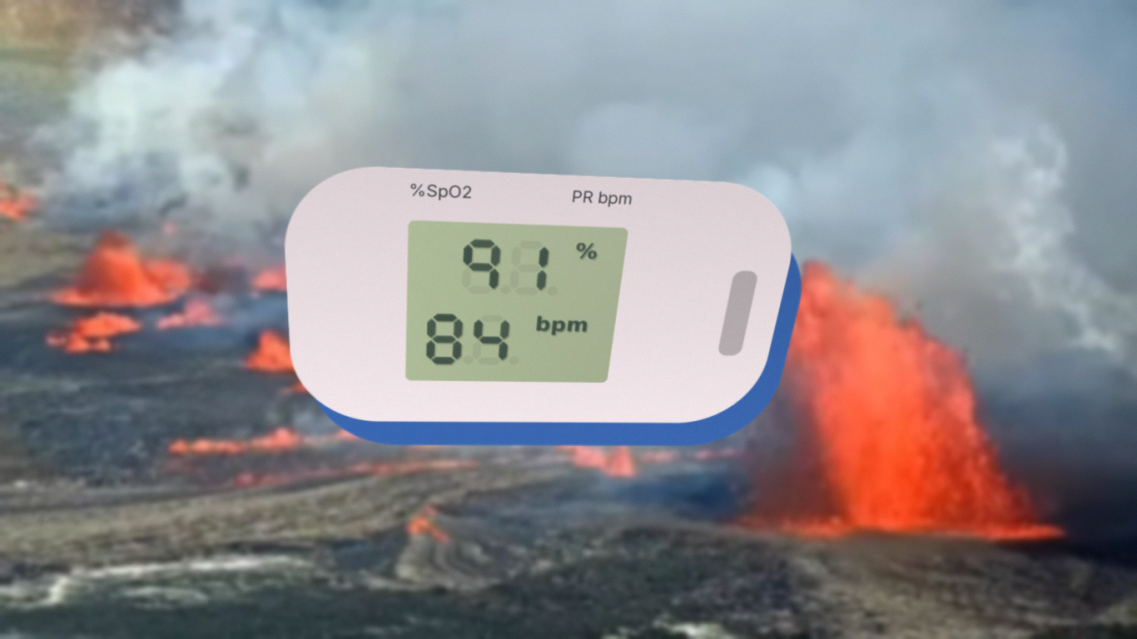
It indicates 91 %
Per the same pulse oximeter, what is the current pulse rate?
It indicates 84 bpm
